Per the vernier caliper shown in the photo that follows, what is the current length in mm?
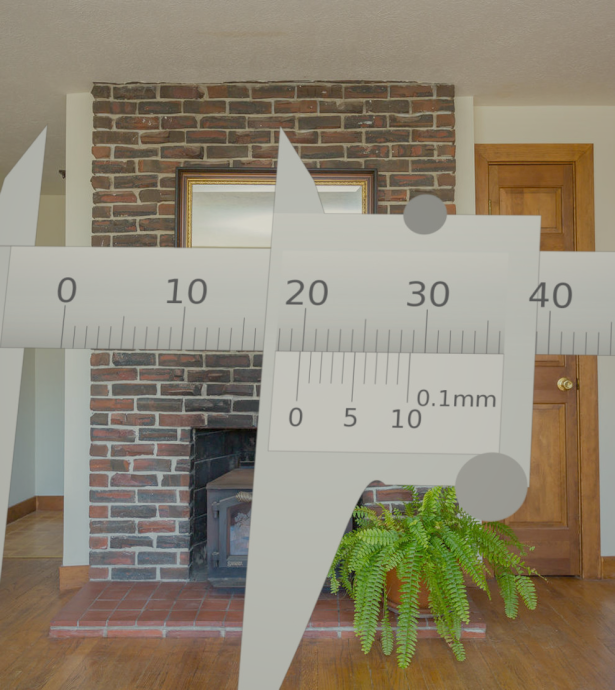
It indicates 19.8 mm
